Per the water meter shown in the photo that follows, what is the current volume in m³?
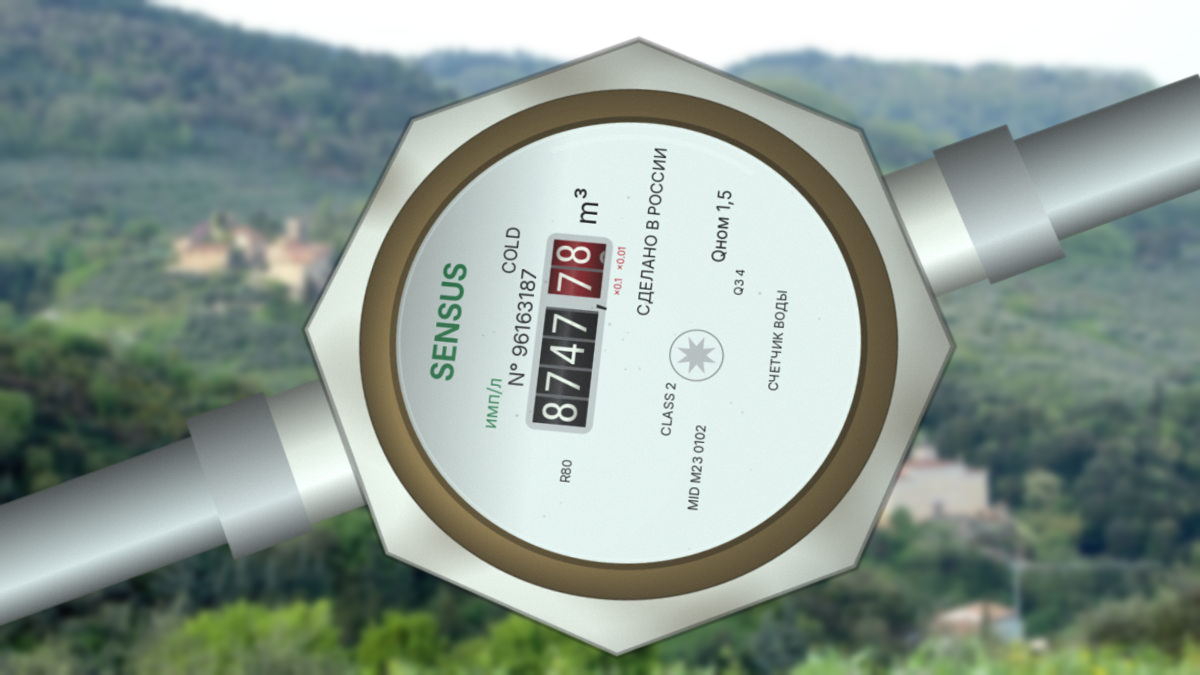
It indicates 8747.78 m³
